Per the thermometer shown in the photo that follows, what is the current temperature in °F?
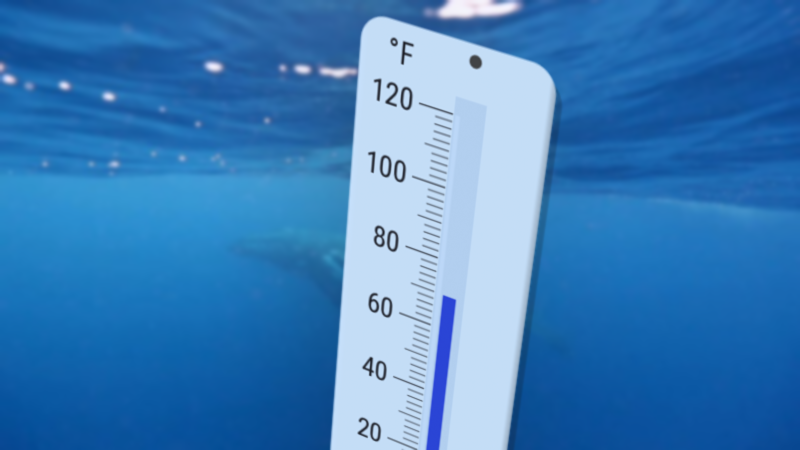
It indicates 70 °F
